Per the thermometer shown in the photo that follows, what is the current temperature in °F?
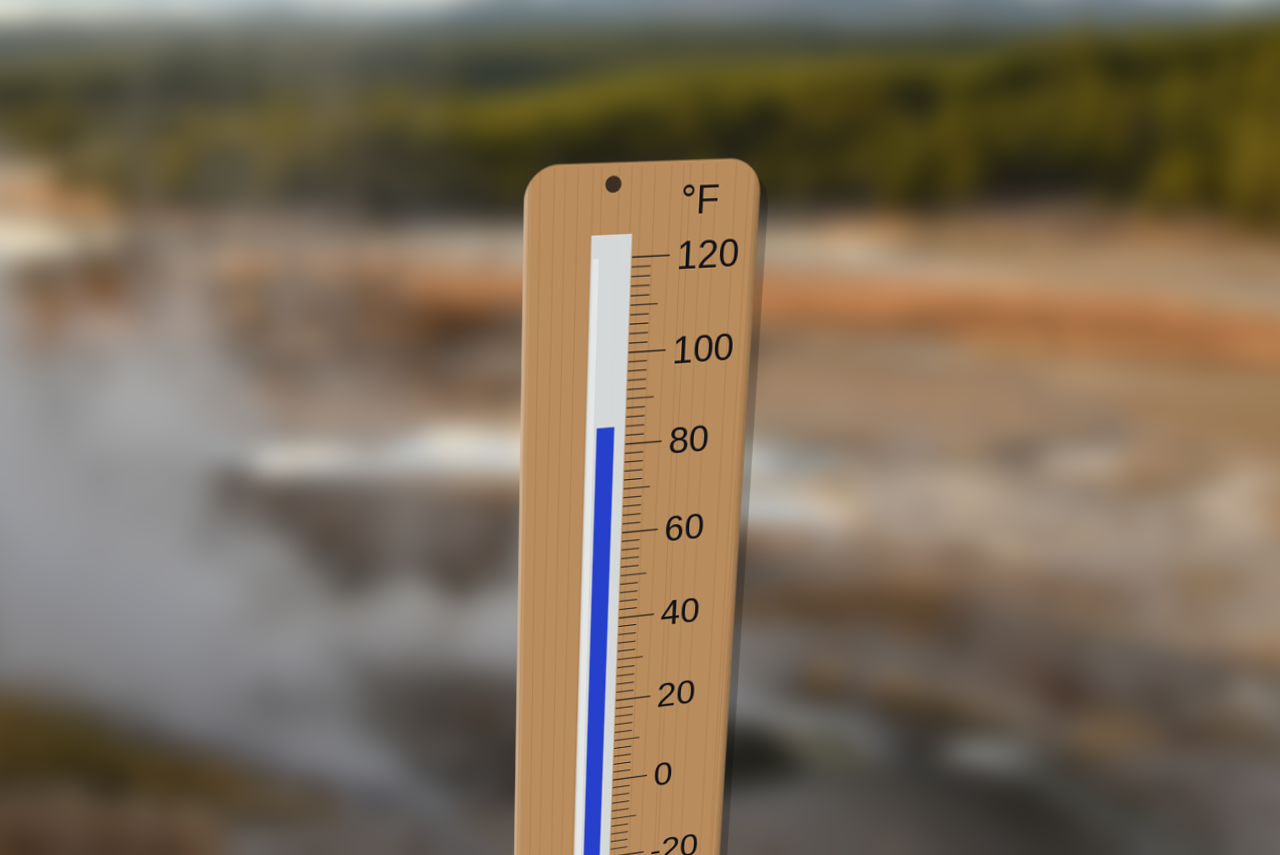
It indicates 84 °F
